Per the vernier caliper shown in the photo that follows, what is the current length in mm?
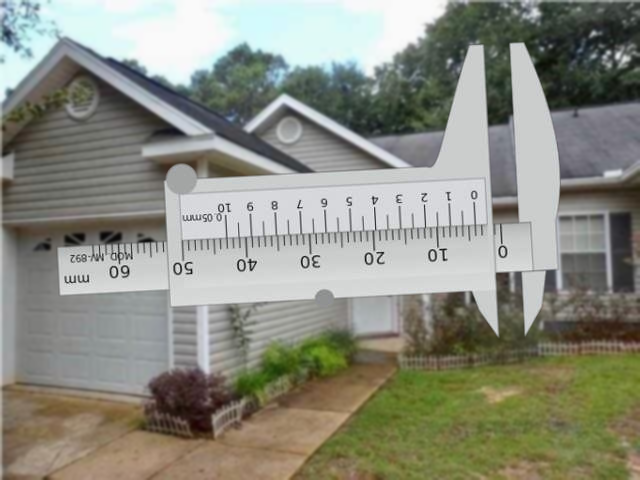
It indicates 4.0 mm
